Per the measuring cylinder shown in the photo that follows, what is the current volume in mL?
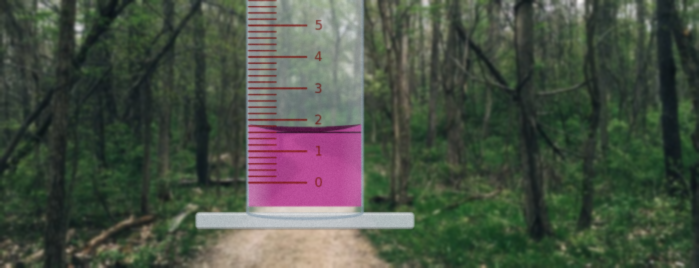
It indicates 1.6 mL
